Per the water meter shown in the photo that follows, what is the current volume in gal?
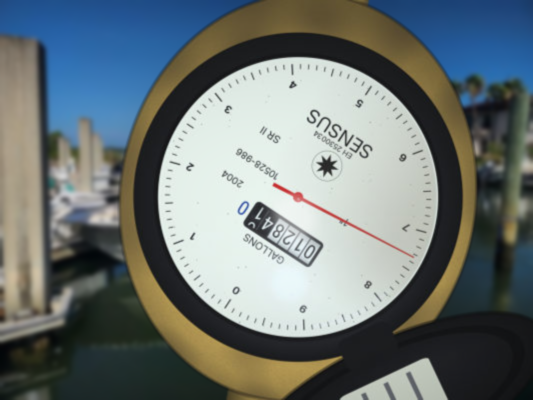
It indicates 128407.3 gal
